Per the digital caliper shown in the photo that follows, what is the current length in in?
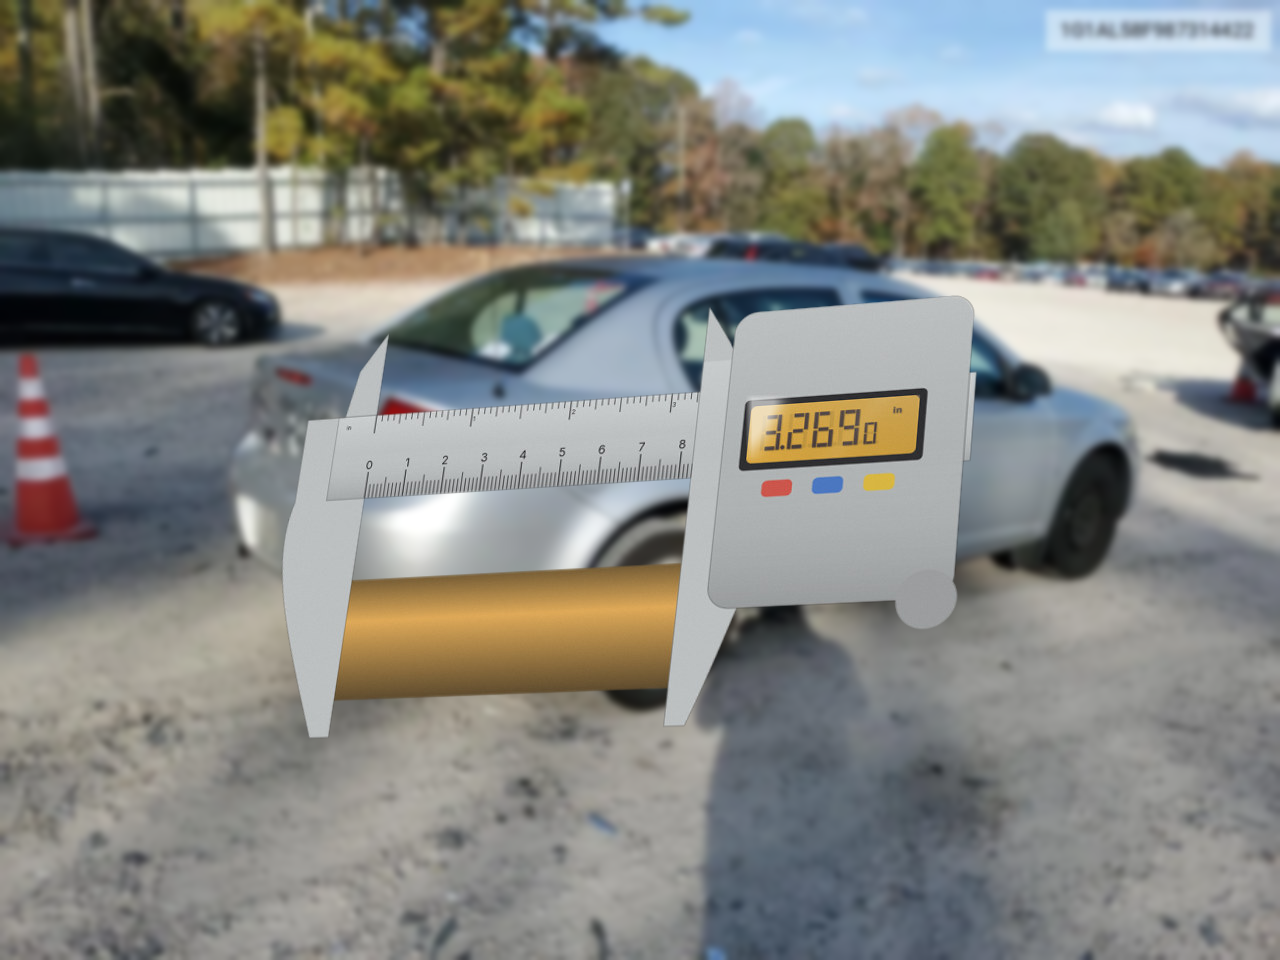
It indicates 3.2690 in
